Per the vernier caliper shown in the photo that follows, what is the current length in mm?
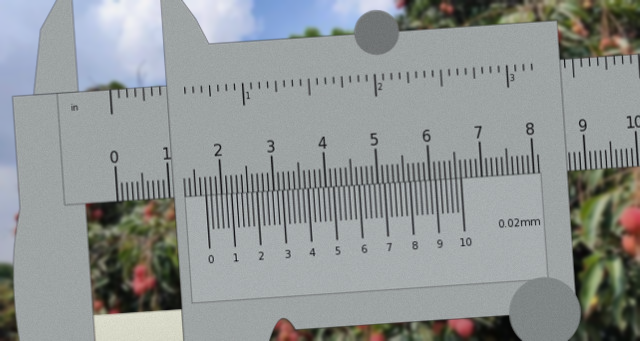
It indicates 17.0 mm
